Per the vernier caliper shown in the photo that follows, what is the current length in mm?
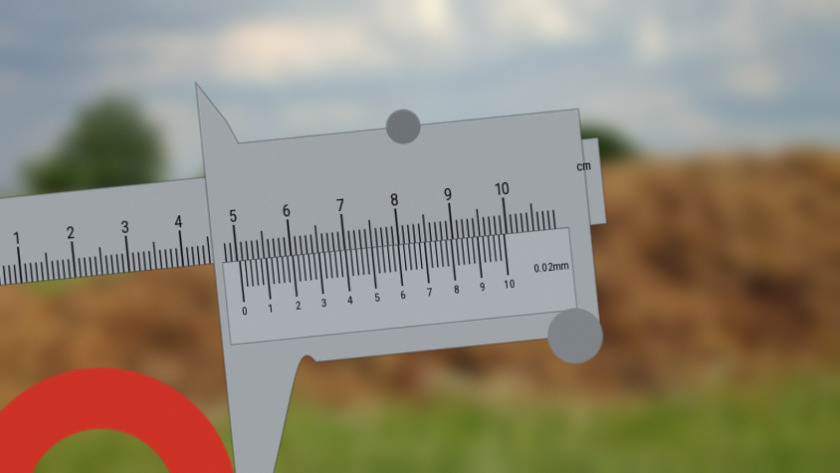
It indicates 50.5 mm
